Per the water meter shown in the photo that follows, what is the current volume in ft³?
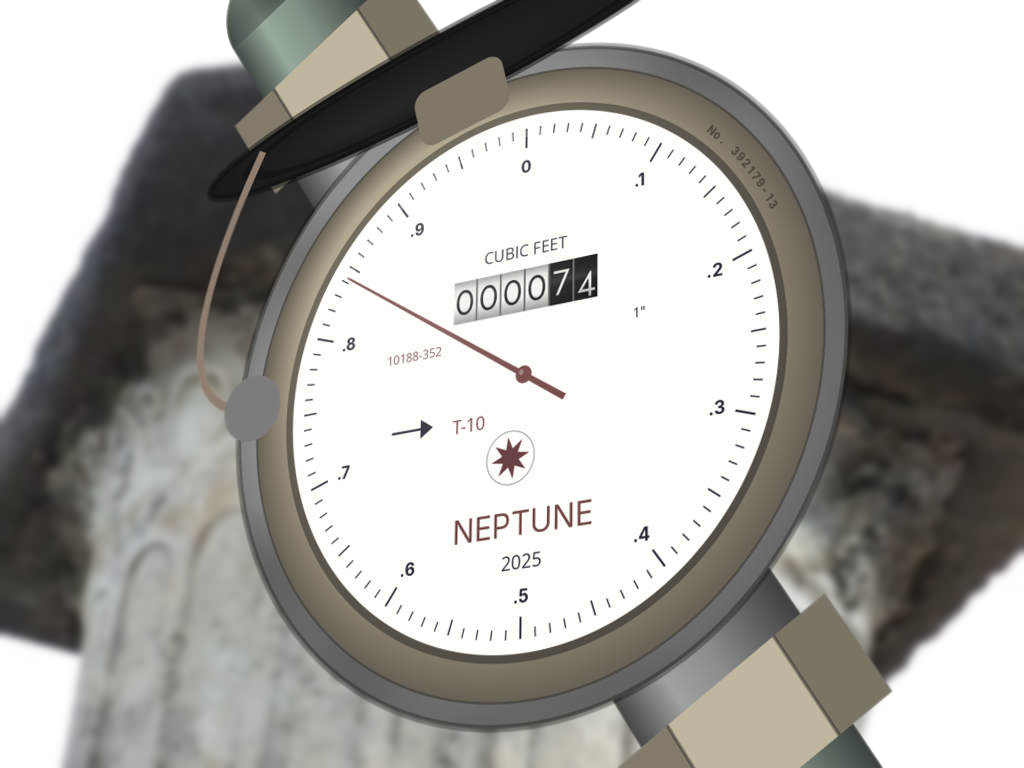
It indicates 73.84 ft³
